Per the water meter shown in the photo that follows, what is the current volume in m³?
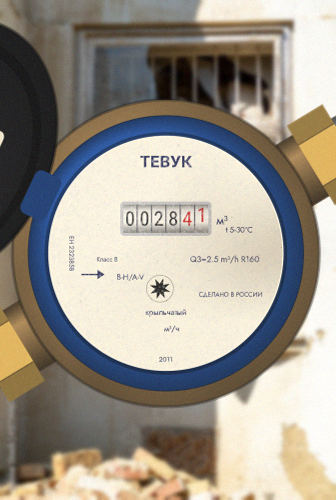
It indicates 28.41 m³
